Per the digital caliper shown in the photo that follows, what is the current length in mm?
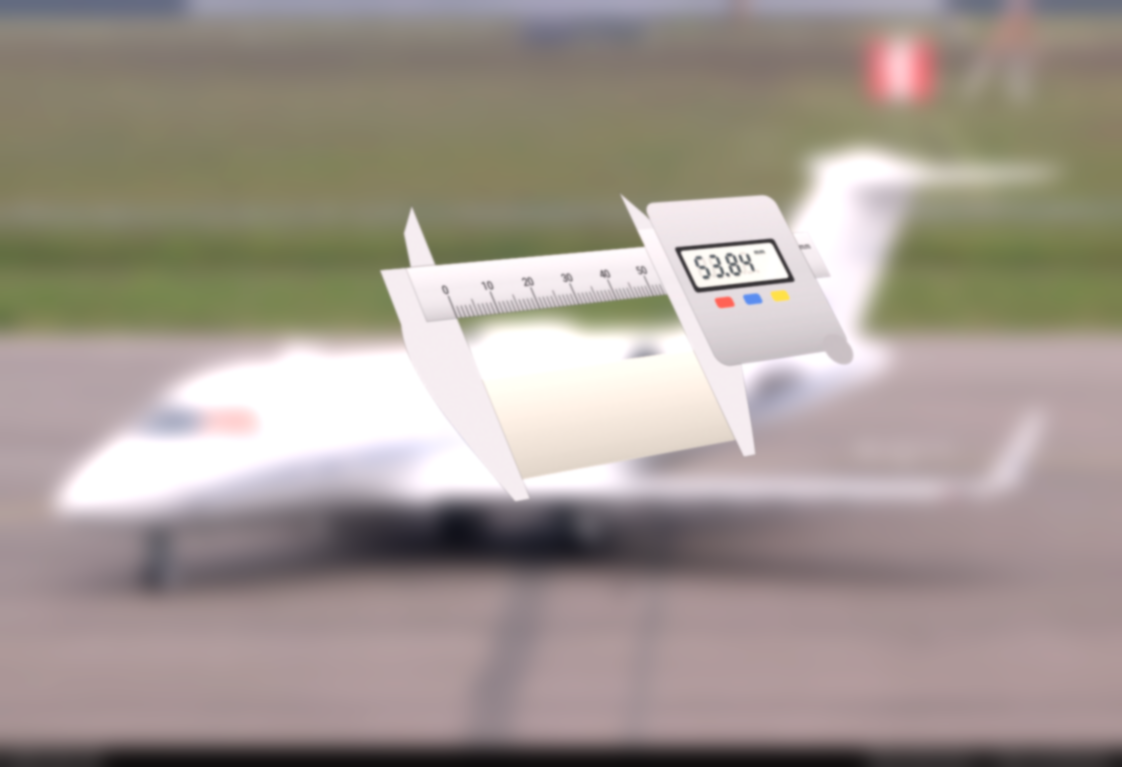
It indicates 53.84 mm
